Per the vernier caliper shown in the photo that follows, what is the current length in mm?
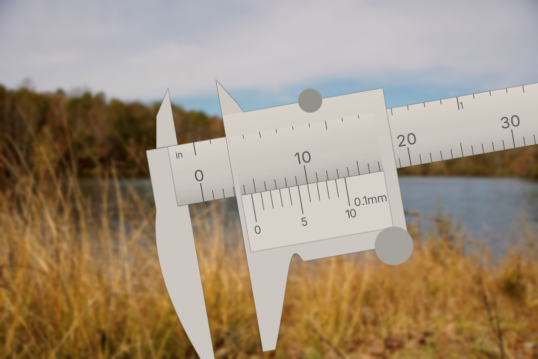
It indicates 4.6 mm
